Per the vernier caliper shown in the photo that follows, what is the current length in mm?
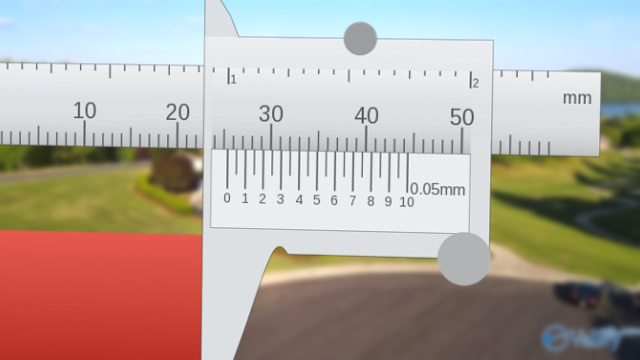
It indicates 25.4 mm
